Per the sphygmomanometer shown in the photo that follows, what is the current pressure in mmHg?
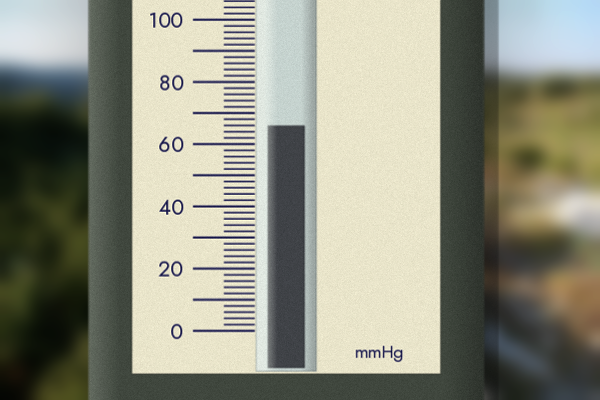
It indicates 66 mmHg
